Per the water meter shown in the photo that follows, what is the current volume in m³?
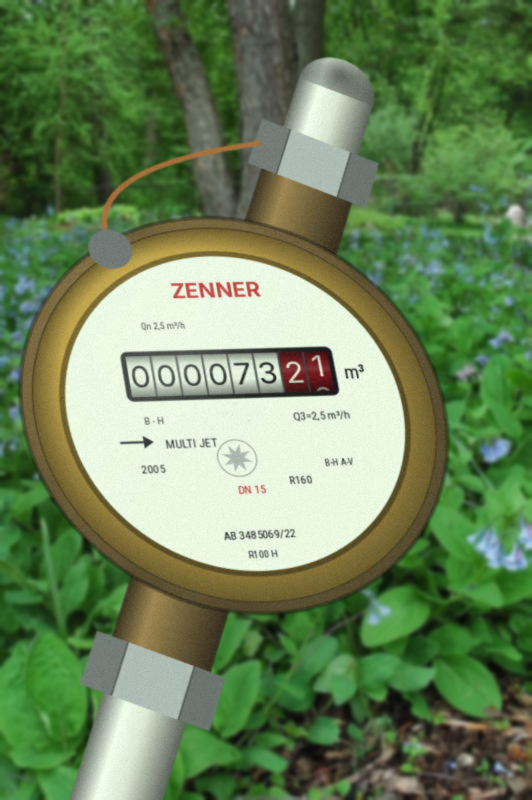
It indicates 73.21 m³
